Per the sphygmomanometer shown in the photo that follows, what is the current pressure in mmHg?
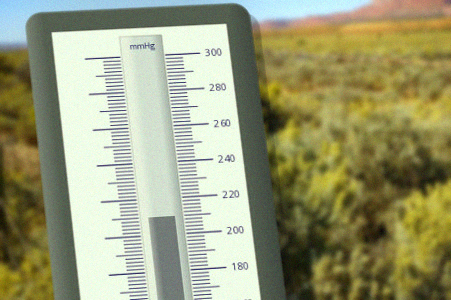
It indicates 210 mmHg
